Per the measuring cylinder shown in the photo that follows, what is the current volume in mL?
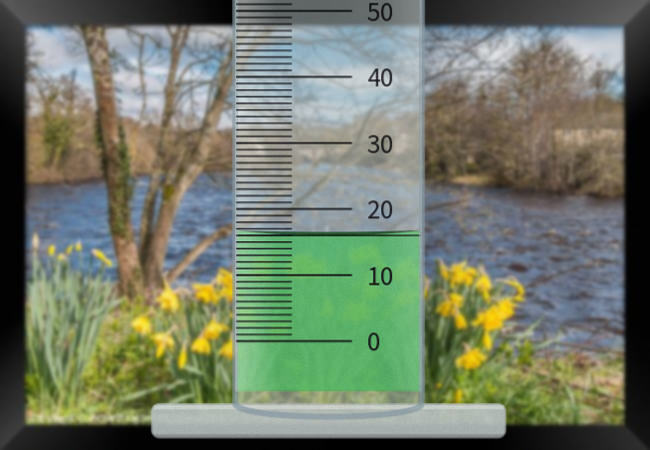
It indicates 16 mL
